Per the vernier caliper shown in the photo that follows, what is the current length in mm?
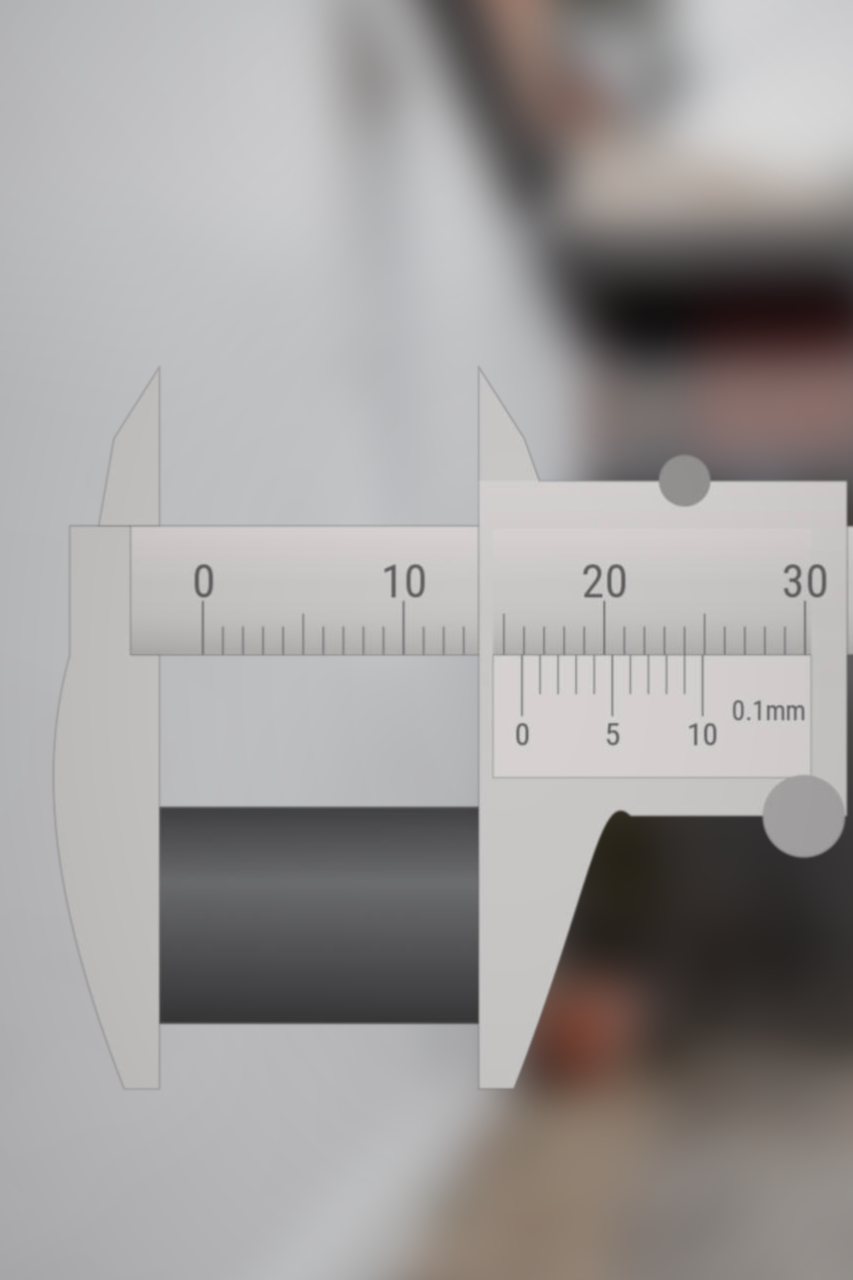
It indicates 15.9 mm
